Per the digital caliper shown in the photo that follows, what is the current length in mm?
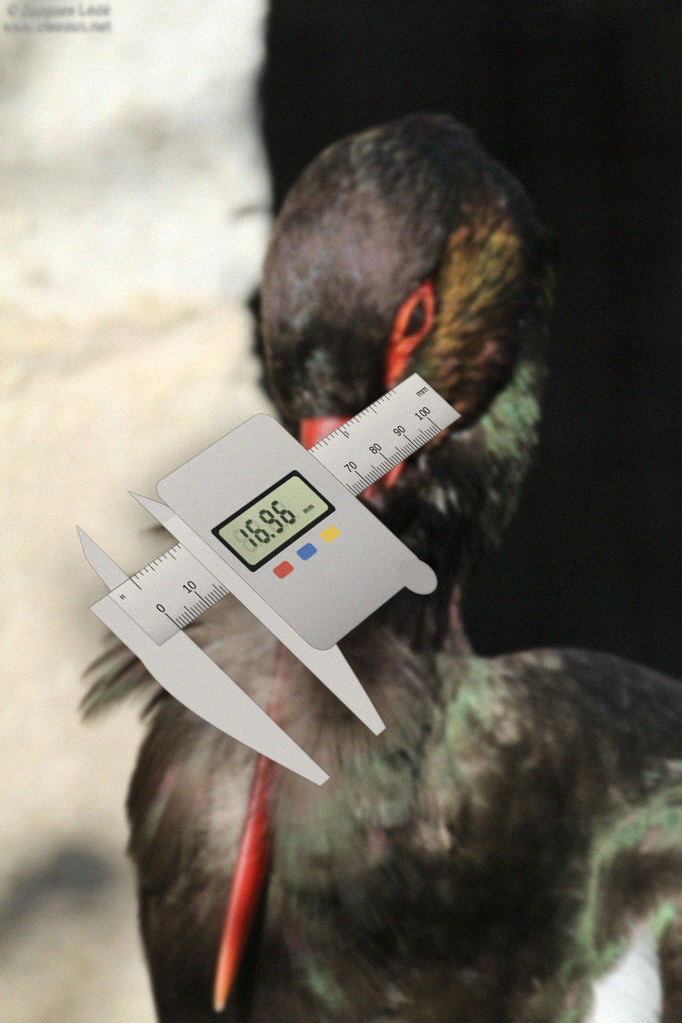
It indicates 16.96 mm
